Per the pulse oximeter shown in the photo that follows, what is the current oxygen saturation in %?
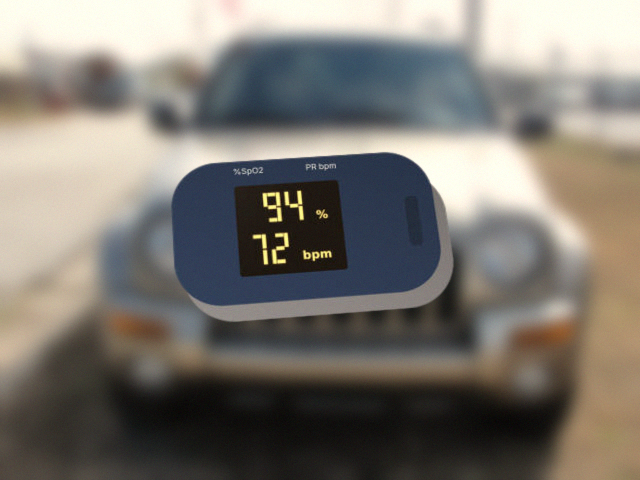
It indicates 94 %
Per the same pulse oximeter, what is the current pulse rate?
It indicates 72 bpm
